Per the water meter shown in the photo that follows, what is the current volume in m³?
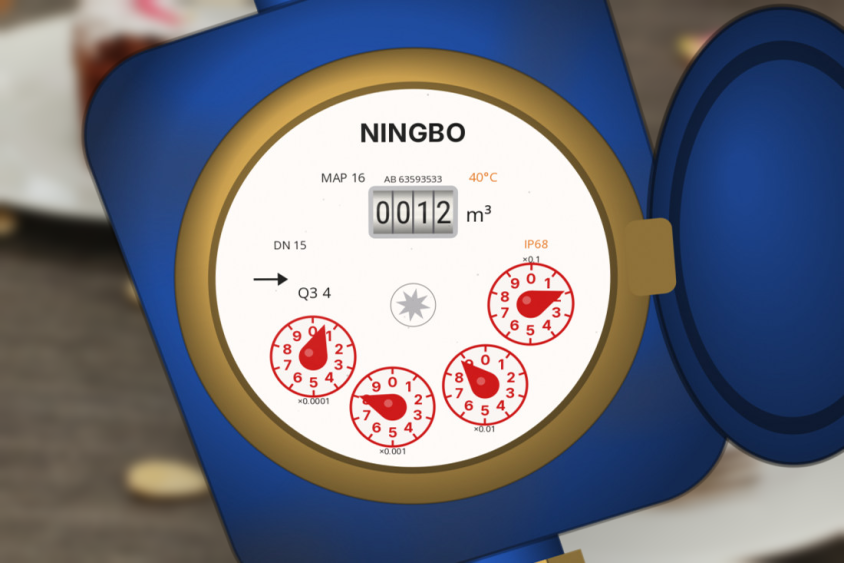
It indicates 12.1880 m³
